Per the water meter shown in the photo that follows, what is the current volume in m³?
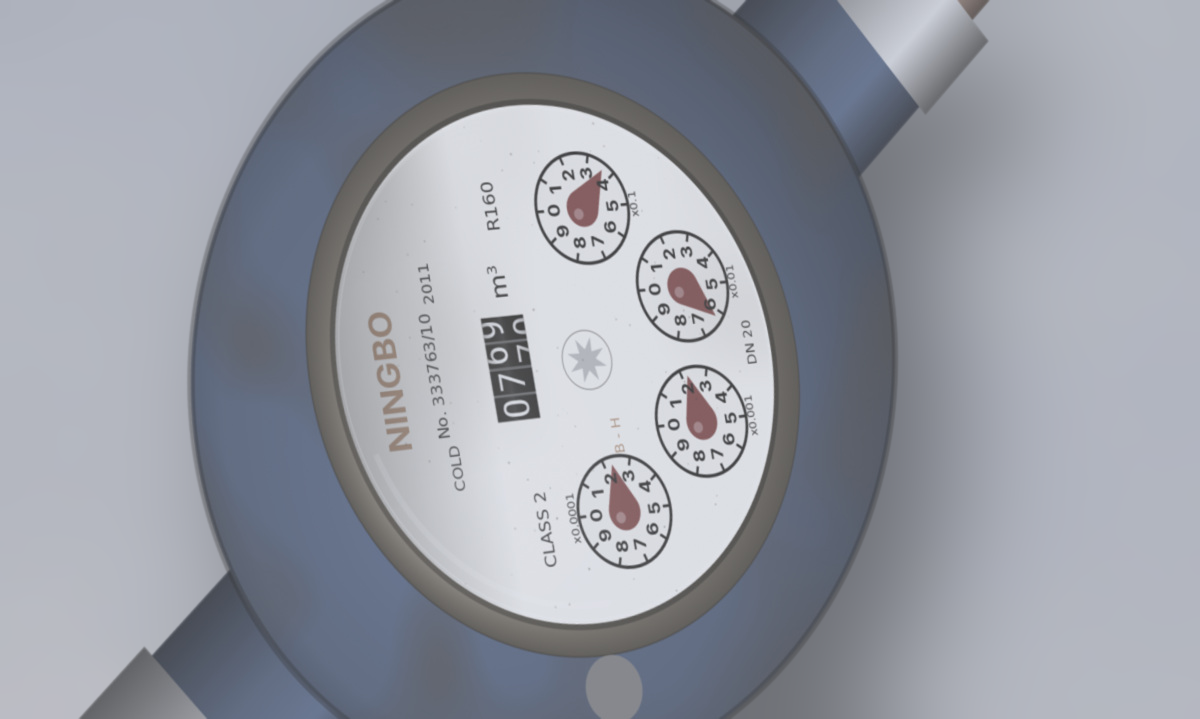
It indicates 769.3622 m³
